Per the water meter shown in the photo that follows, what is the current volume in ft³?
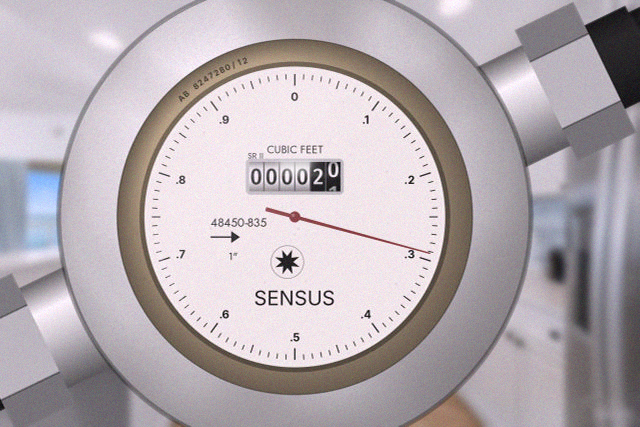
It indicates 20.29 ft³
